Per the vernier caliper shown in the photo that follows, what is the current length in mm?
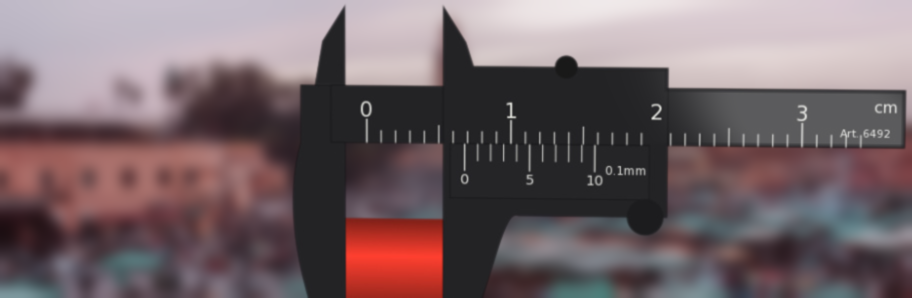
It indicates 6.8 mm
